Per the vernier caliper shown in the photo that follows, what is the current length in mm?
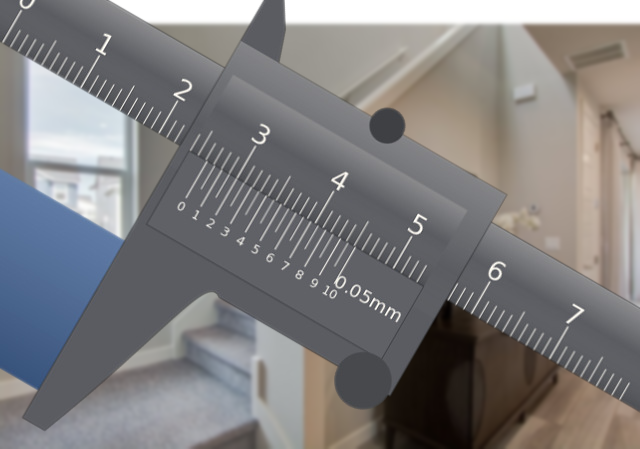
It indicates 26.2 mm
